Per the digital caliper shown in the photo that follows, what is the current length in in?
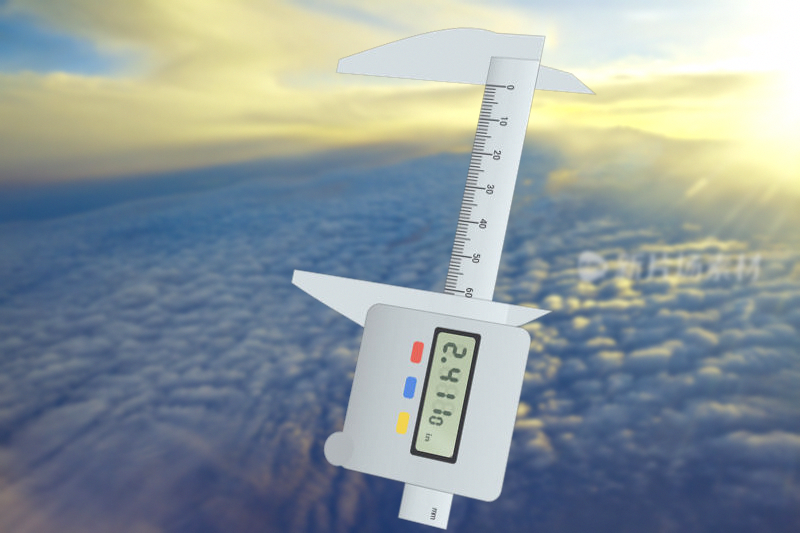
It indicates 2.4110 in
